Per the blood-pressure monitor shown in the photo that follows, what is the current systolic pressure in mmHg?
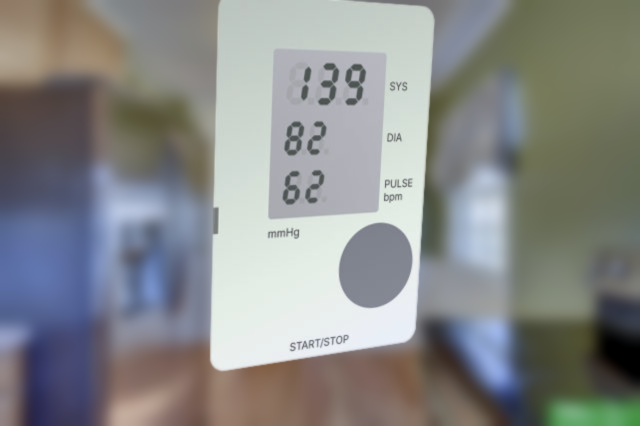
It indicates 139 mmHg
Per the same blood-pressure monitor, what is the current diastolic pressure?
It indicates 82 mmHg
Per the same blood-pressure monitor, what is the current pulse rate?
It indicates 62 bpm
